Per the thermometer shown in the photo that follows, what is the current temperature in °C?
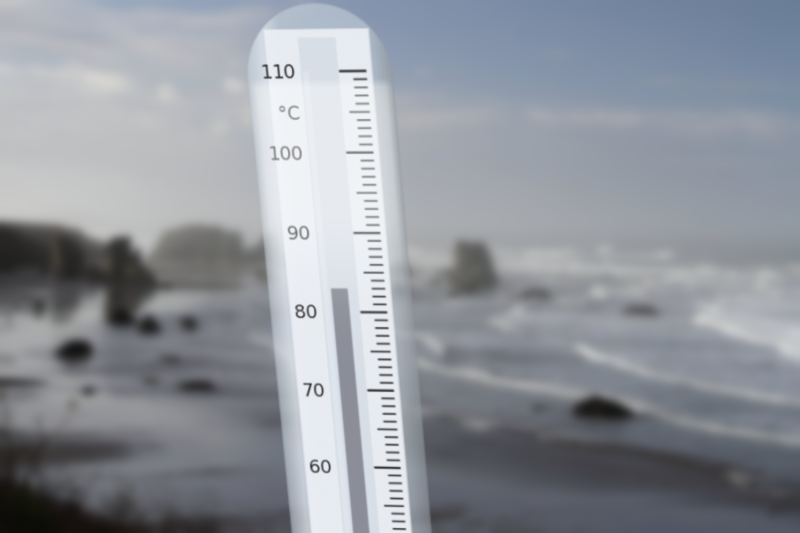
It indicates 83 °C
